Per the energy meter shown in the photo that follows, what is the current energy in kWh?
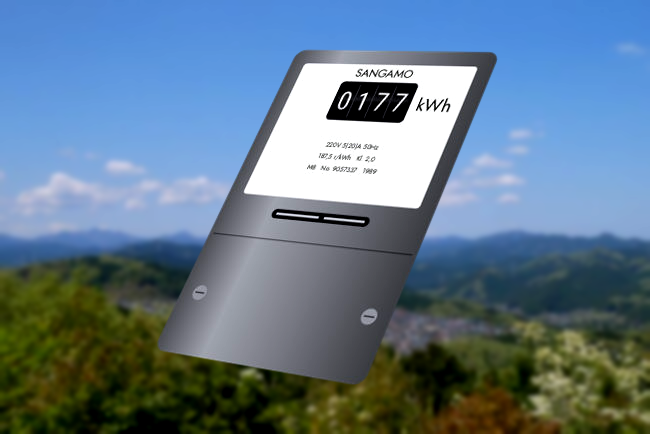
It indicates 177 kWh
